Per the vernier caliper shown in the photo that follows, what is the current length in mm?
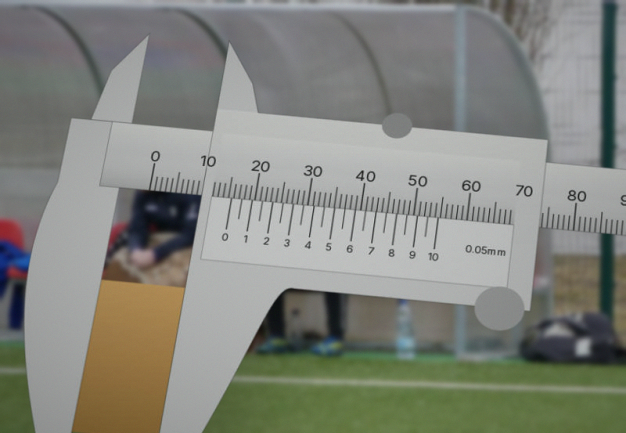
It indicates 15.6 mm
